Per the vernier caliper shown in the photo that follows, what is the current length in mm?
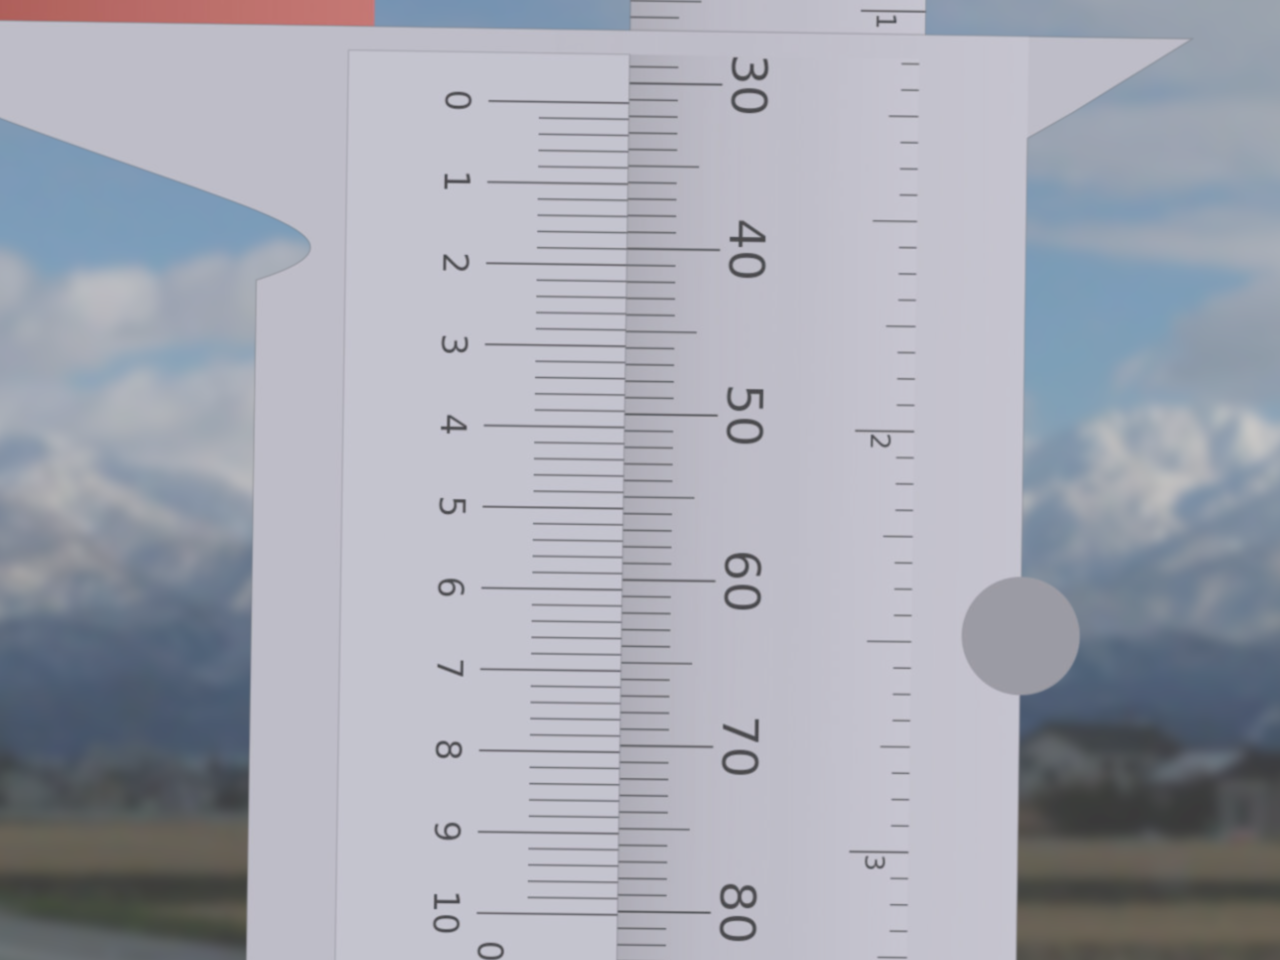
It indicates 31.2 mm
